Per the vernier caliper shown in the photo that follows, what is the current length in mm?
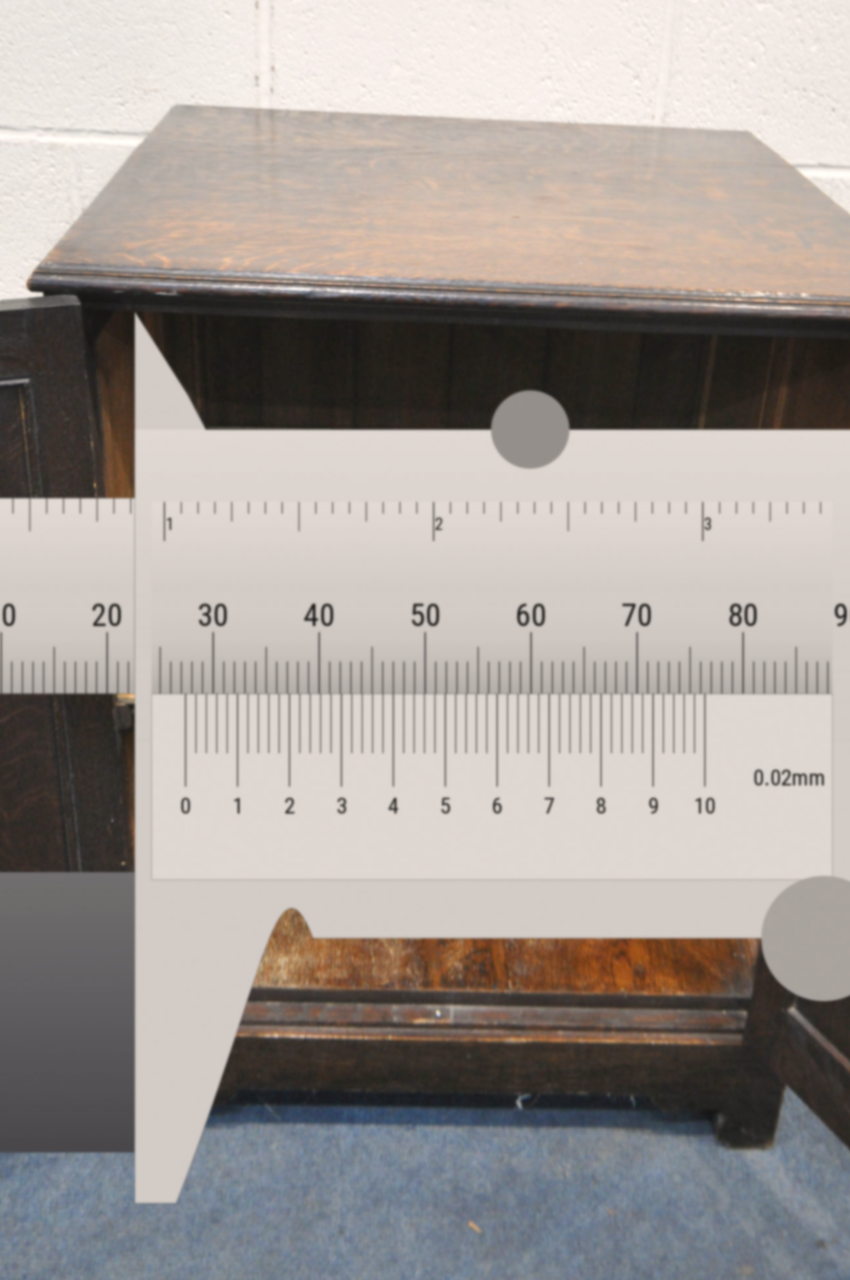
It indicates 27.4 mm
